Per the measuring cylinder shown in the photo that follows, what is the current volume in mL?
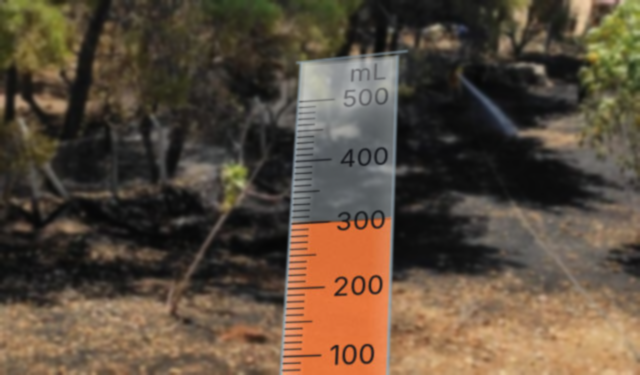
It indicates 300 mL
